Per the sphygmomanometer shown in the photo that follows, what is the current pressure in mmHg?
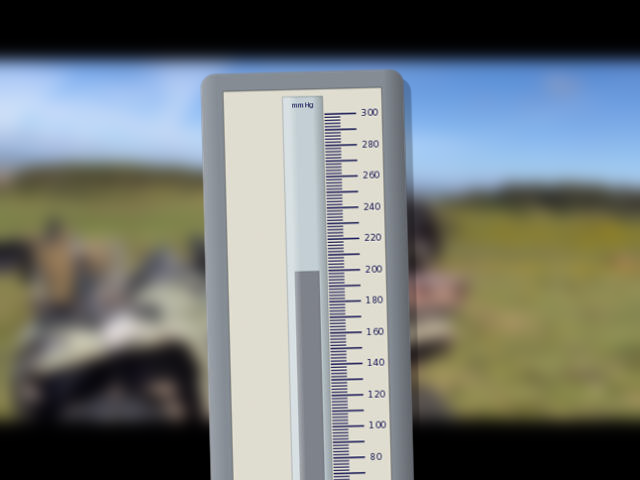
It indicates 200 mmHg
